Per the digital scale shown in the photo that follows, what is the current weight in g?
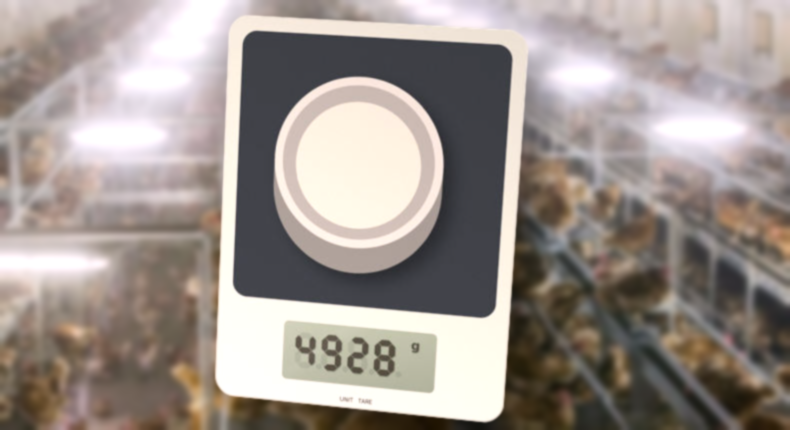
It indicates 4928 g
